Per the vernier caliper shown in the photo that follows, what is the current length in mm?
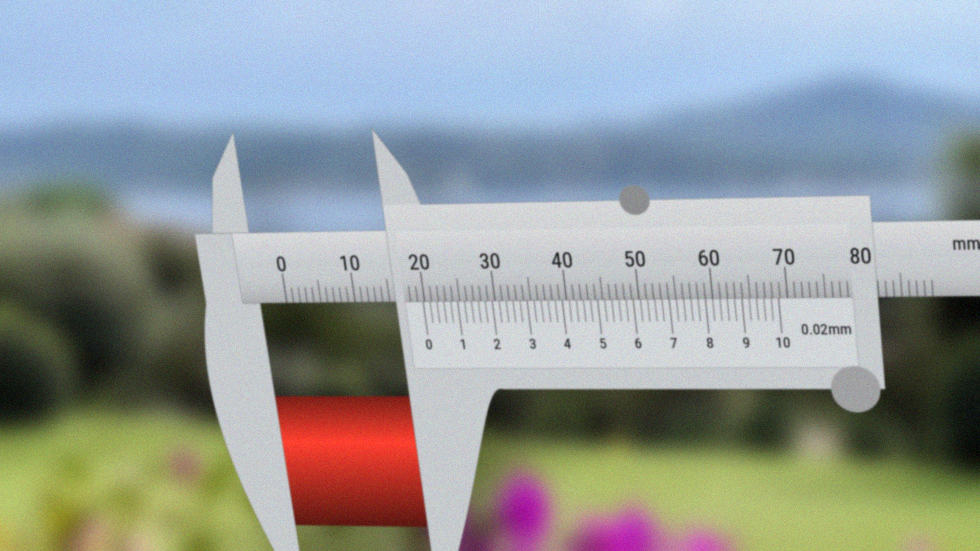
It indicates 19.8 mm
